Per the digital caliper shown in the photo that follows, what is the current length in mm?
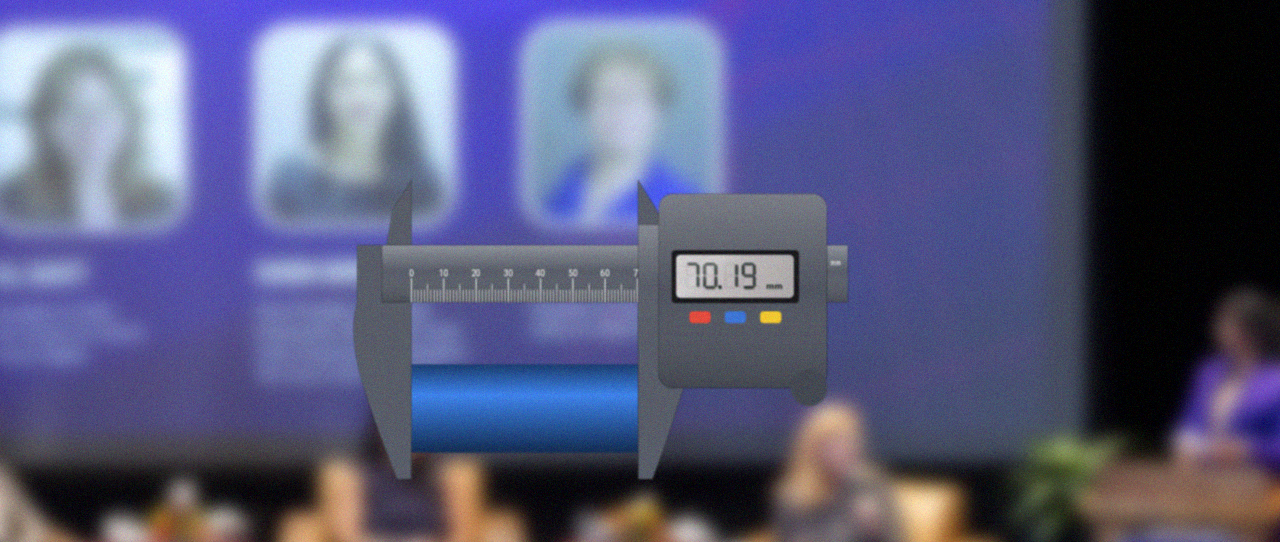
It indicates 70.19 mm
